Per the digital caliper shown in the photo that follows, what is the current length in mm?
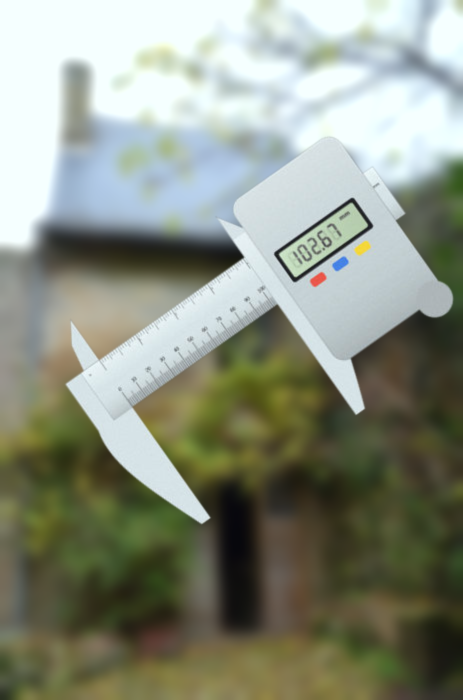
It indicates 102.67 mm
